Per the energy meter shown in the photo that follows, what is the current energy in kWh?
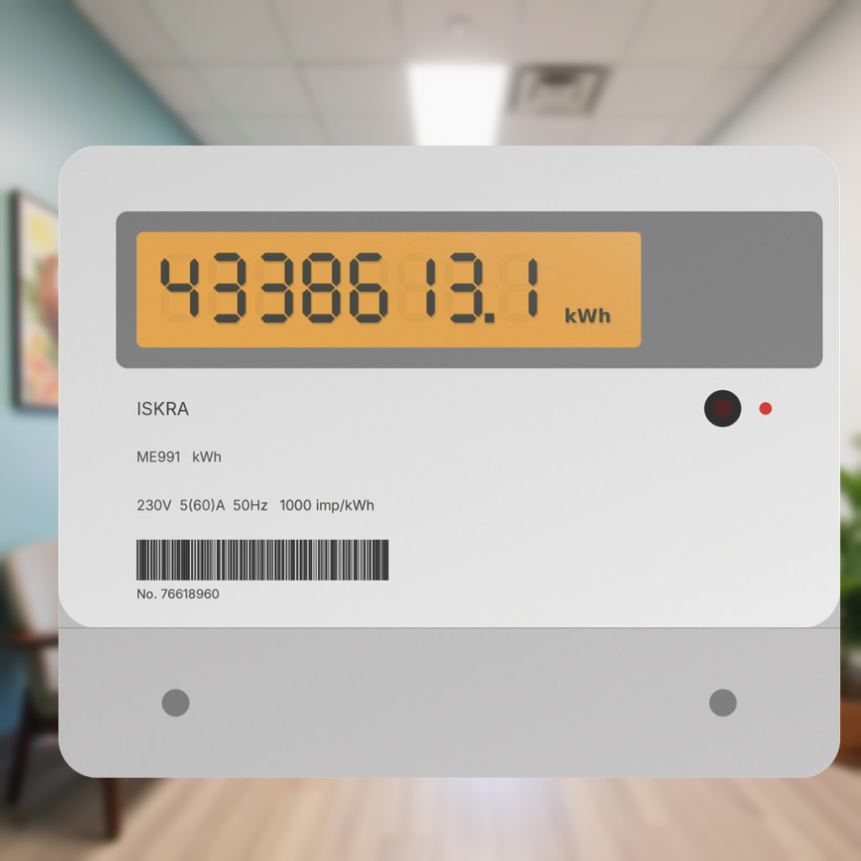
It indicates 4338613.1 kWh
